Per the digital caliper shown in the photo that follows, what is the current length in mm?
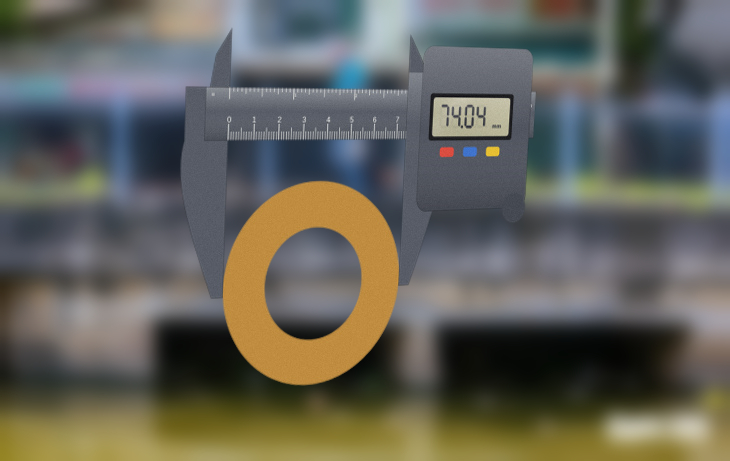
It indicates 74.04 mm
